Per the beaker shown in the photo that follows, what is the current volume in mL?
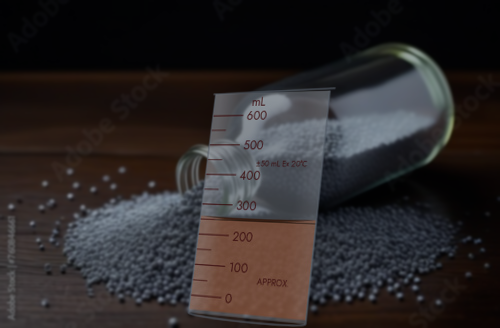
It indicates 250 mL
